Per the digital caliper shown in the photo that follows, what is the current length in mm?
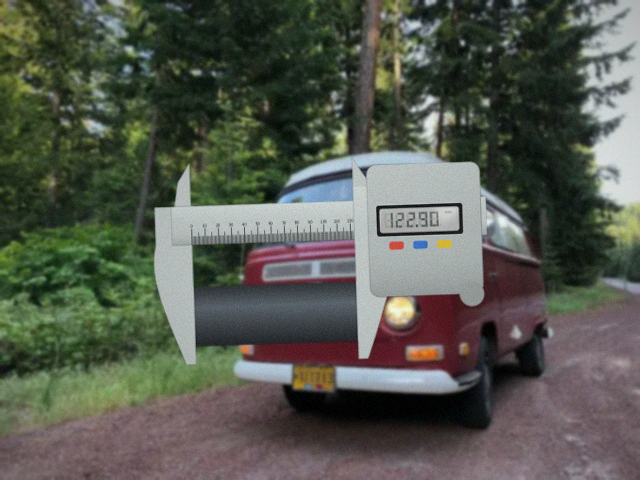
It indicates 122.90 mm
